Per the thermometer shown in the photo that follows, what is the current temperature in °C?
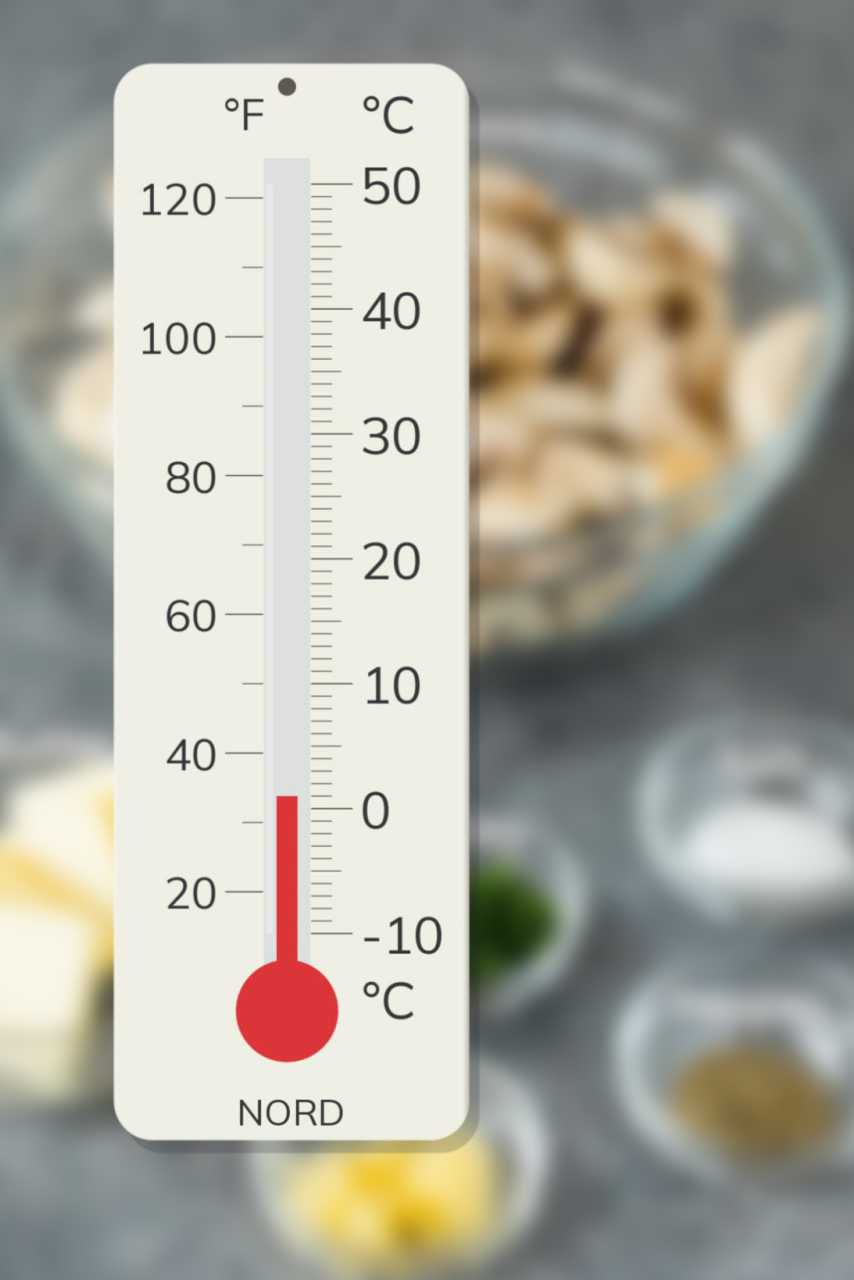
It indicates 1 °C
